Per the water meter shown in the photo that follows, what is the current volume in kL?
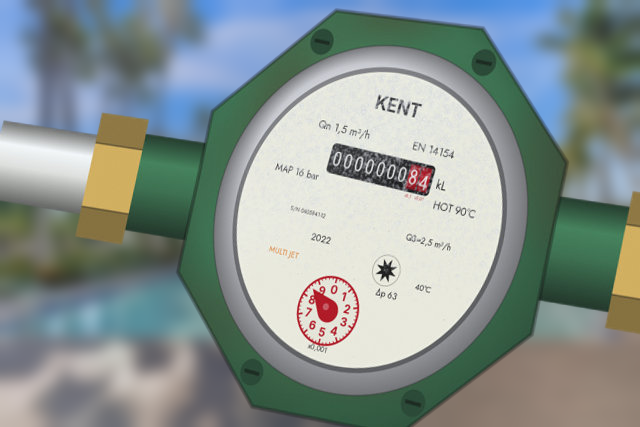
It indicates 0.838 kL
